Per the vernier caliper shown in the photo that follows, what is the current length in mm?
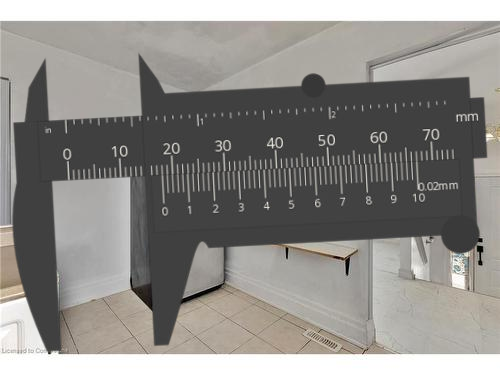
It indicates 18.0 mm
